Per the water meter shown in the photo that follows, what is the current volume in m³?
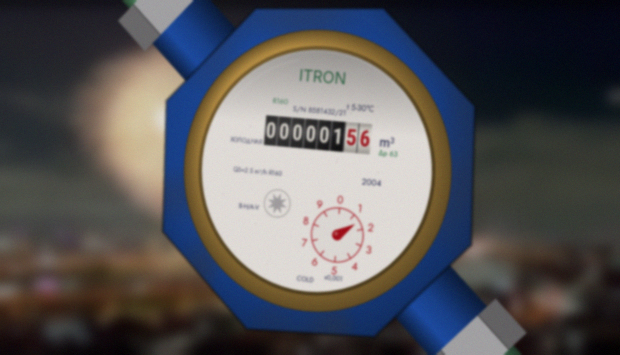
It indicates 1.561 m³
